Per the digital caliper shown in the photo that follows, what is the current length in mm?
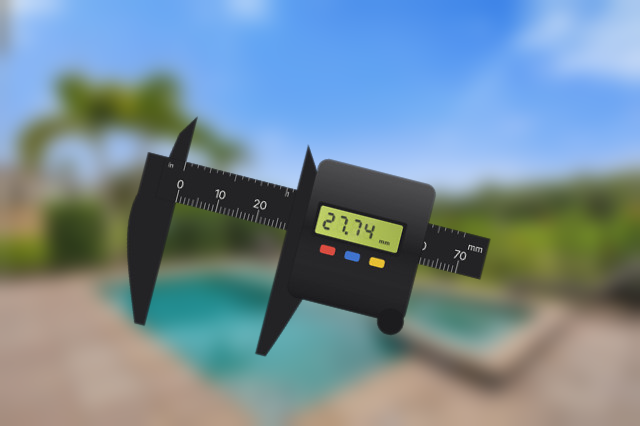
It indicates 27.74 mm
